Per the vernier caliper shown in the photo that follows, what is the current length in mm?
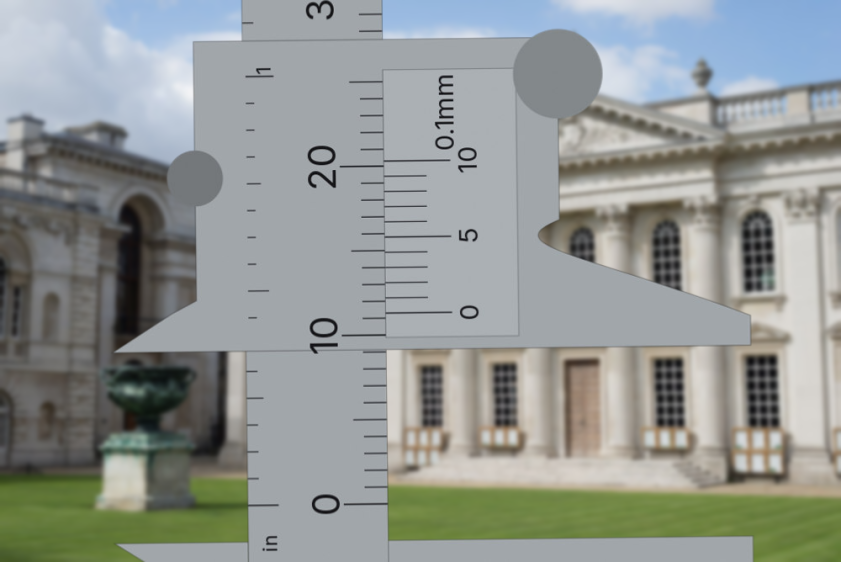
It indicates 11.3 mm
